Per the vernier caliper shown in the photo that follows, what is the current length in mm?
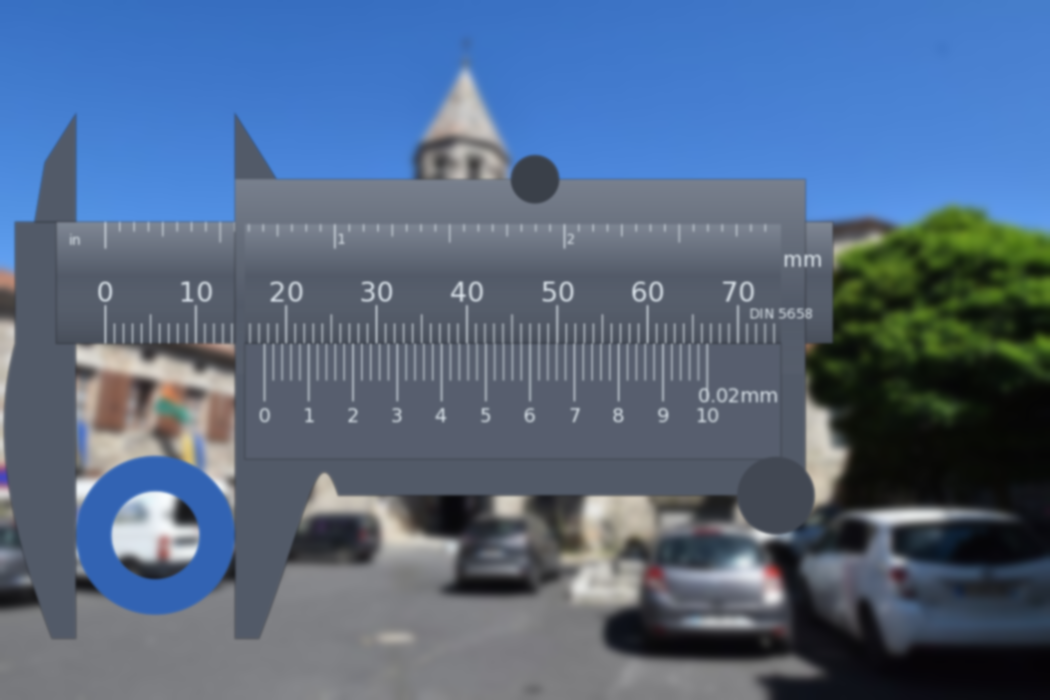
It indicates 17.6 mm
